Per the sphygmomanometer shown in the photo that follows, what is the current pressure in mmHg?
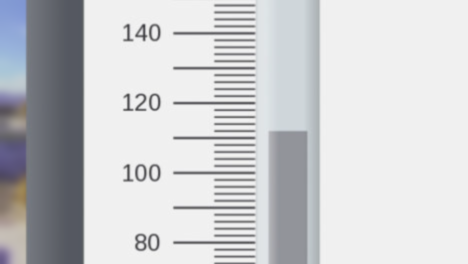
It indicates 112 mmHg
